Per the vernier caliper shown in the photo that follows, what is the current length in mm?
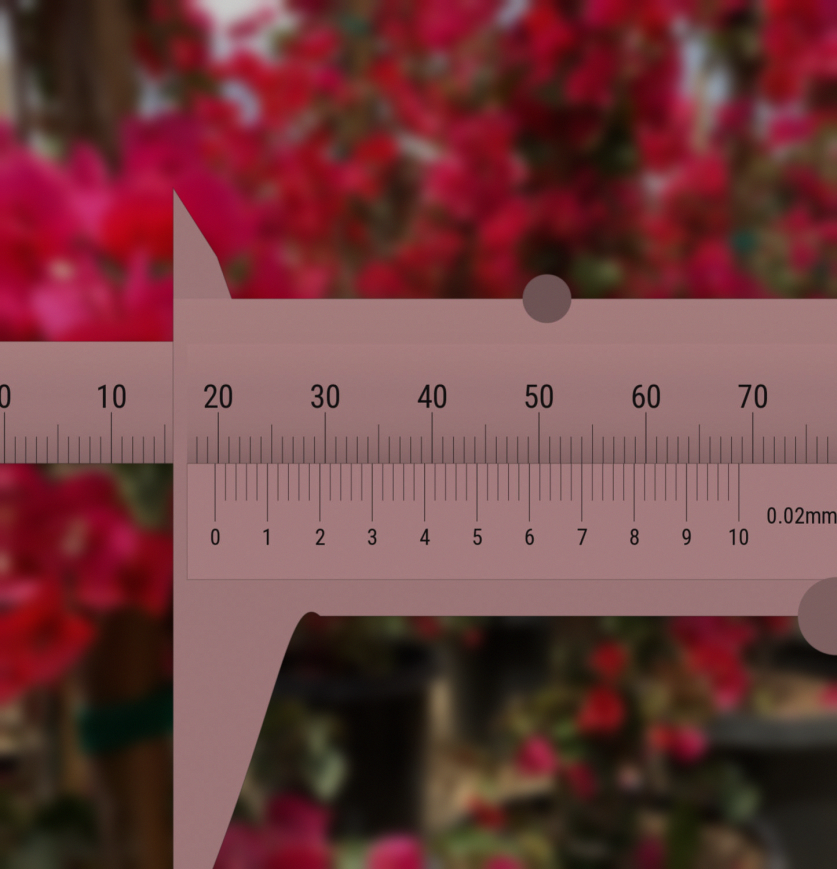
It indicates 19.7 mm
